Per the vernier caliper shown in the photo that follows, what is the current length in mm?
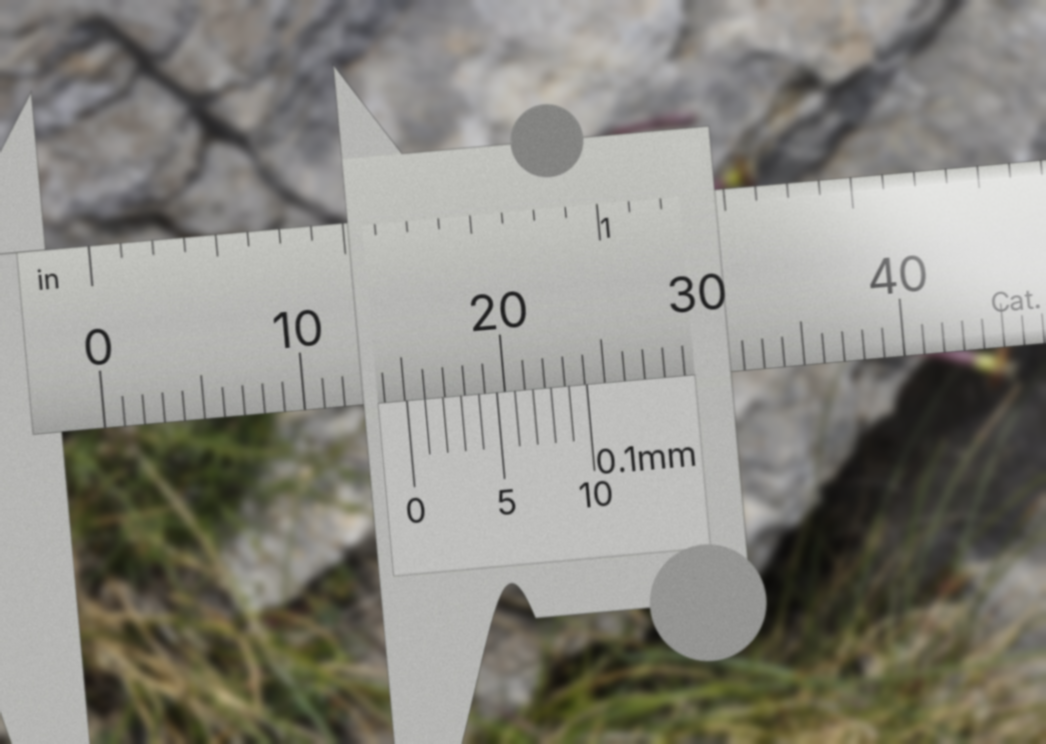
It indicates 15.1 mm
